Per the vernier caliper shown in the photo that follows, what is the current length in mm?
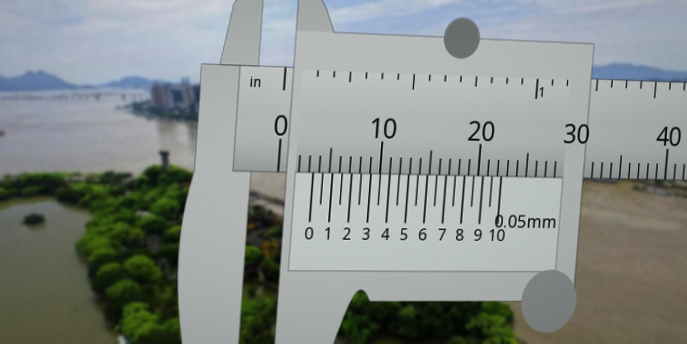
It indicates 3.4 mm
